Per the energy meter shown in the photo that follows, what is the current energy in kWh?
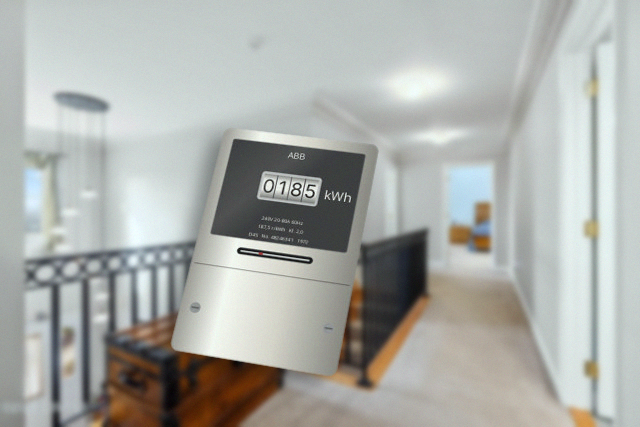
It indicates 185 kWh
